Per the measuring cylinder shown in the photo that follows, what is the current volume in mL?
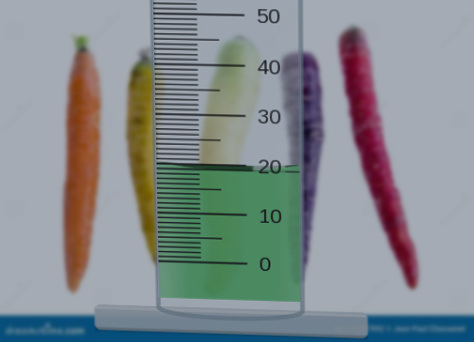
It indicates 19 mL
